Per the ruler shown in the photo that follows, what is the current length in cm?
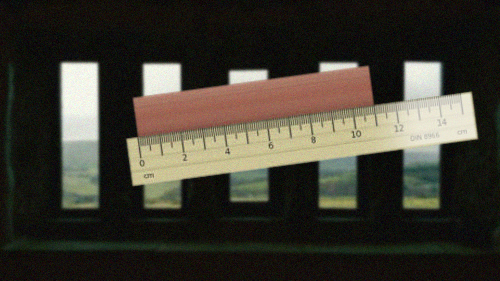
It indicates 11 cm
